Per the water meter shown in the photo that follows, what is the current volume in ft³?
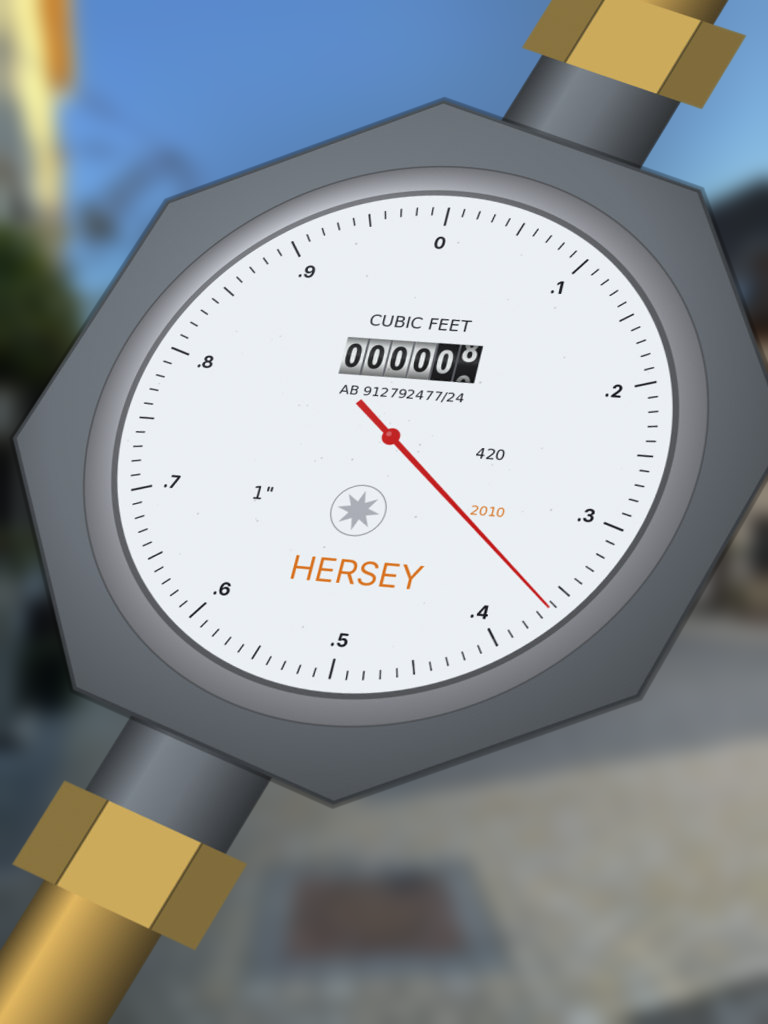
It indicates 8.36 ft³
